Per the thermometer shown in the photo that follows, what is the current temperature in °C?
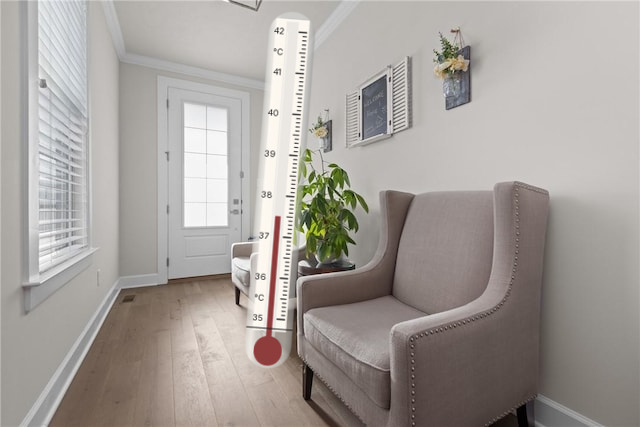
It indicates 37.5 °C
